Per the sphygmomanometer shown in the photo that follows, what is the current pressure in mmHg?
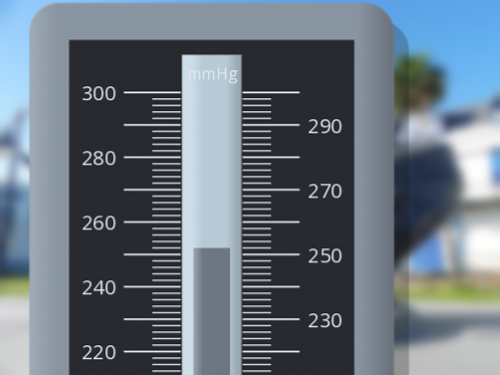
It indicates 252 mmHg
